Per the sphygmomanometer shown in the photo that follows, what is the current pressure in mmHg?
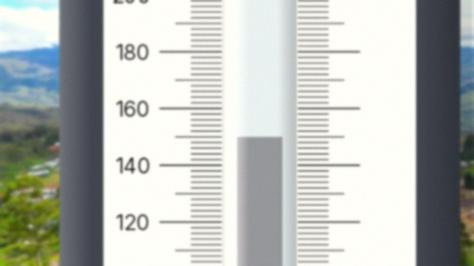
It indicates 150 mmHg
